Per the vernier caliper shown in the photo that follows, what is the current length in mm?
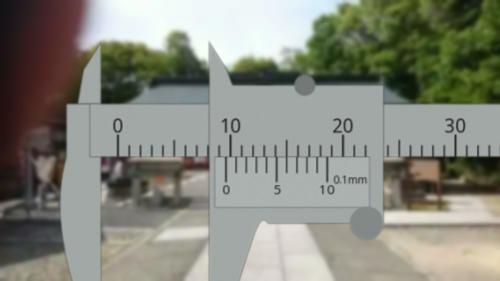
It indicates 9.6 mm
